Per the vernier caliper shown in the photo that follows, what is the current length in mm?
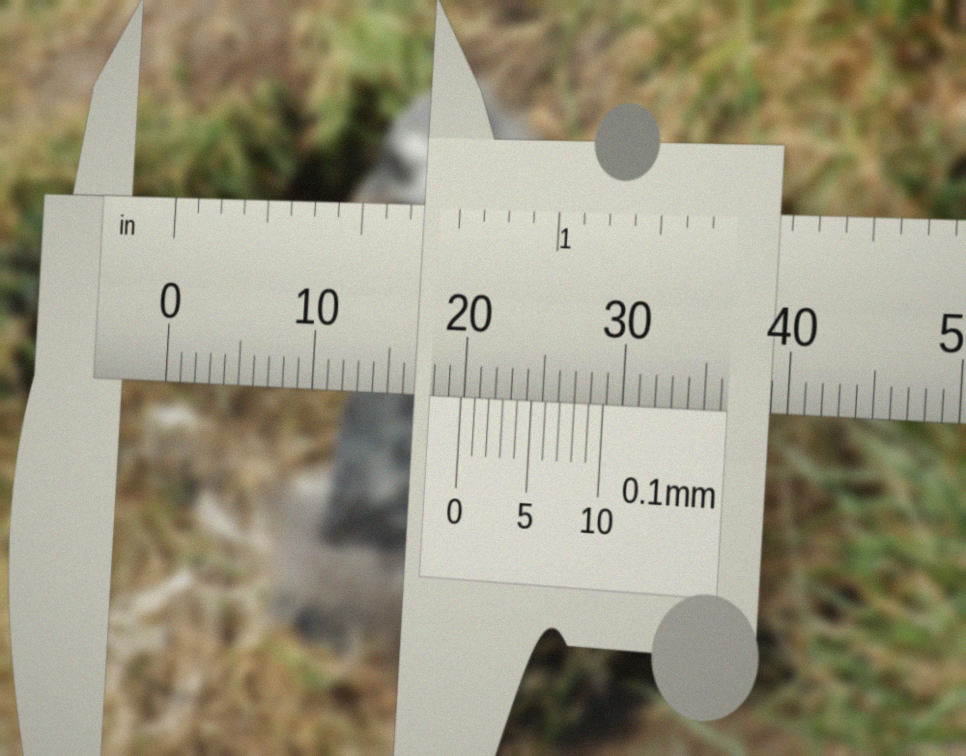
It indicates 19.8 mm
